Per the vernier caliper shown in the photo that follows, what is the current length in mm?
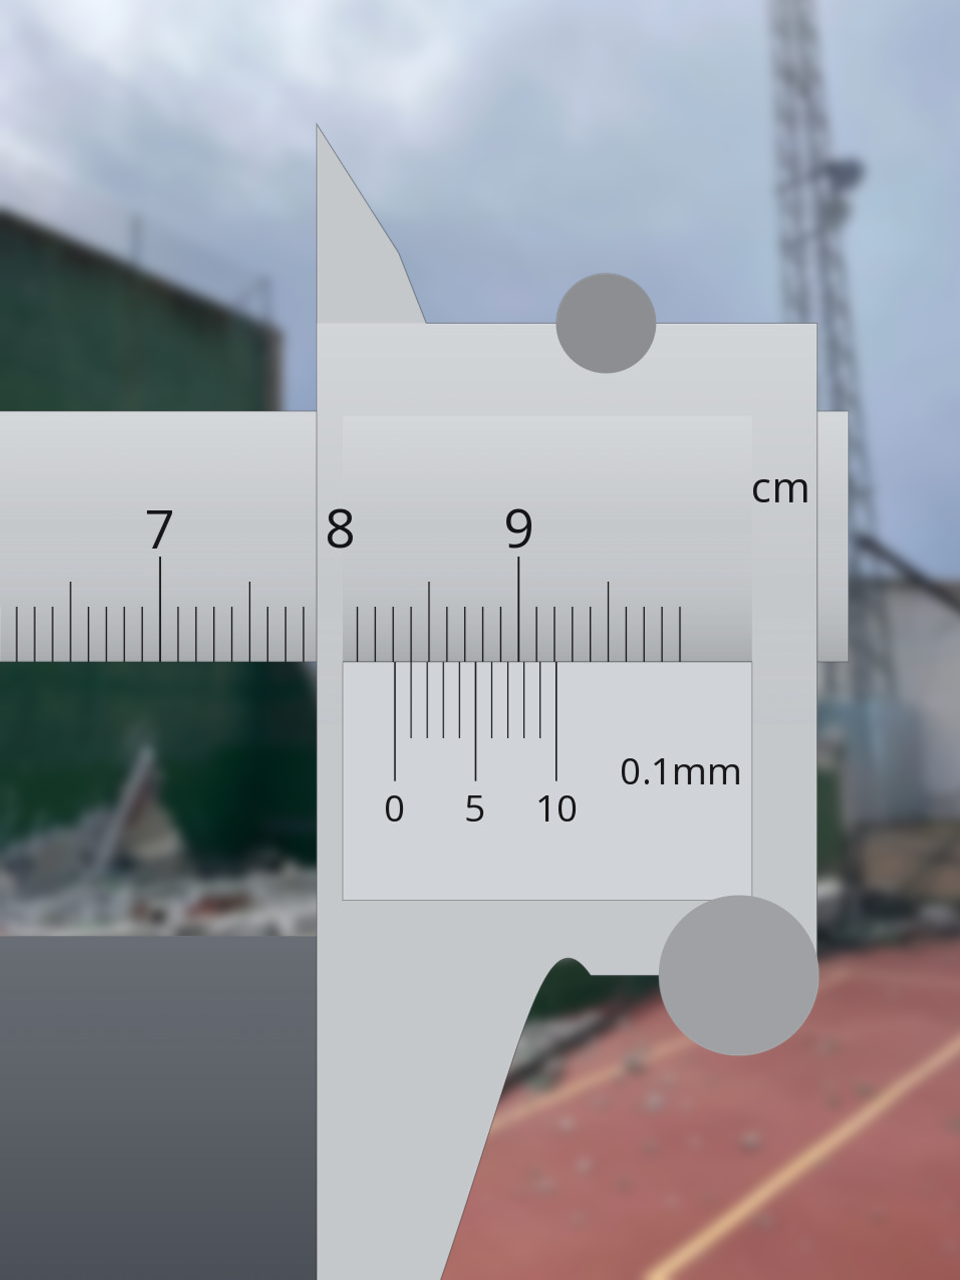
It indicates 83.1 mm
